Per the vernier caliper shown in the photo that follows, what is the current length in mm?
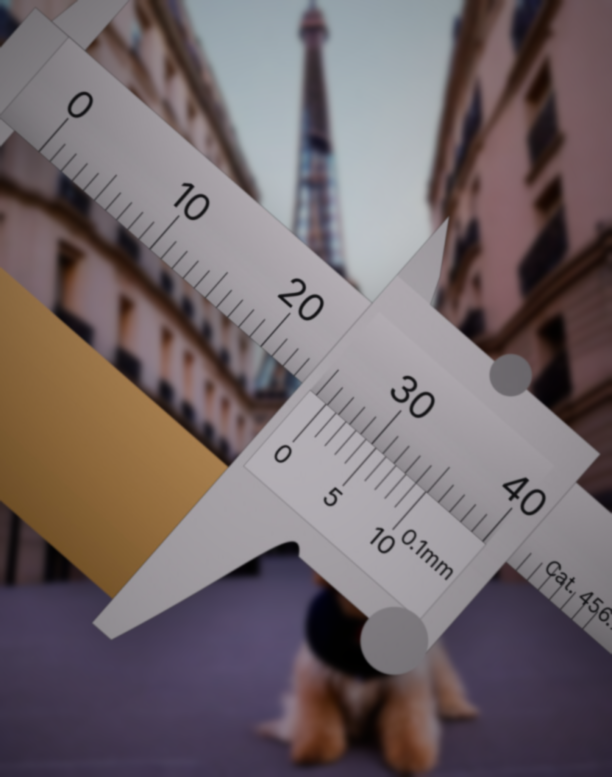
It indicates 25.9 mm
